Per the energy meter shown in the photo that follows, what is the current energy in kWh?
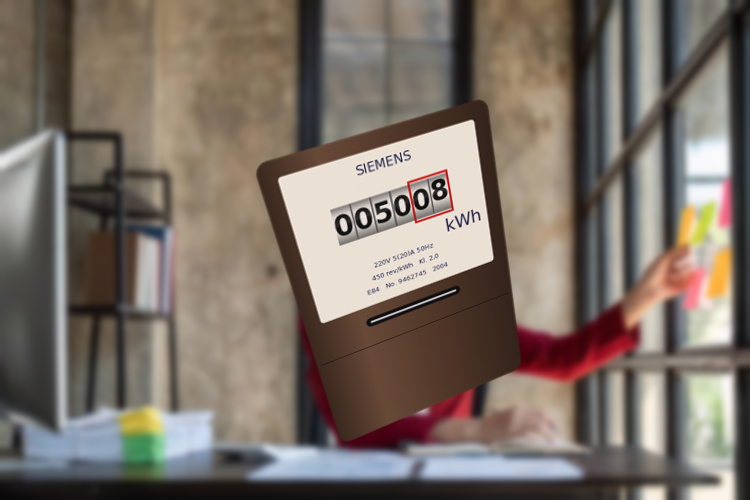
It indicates 50.08 kWh
